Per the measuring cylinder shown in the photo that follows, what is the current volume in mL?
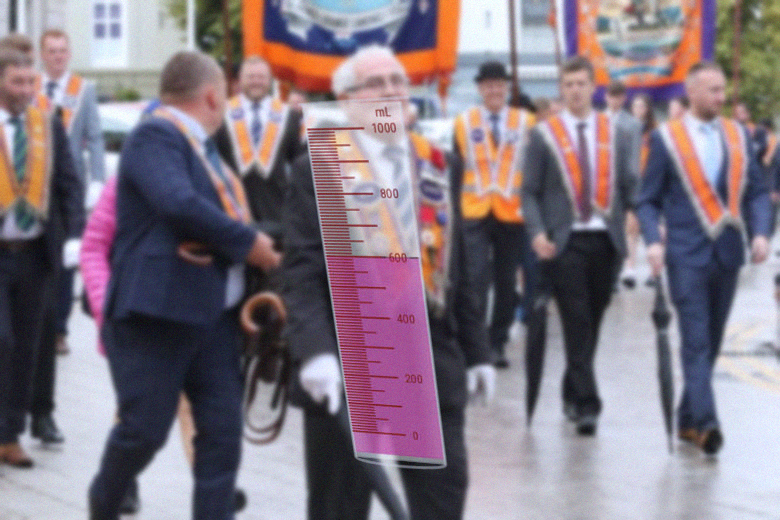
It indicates 600 mL
